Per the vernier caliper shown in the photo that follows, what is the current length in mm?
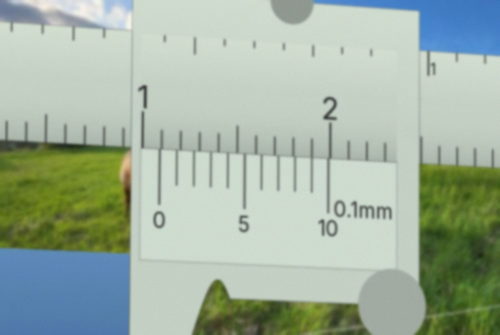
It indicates 10.9 mm
